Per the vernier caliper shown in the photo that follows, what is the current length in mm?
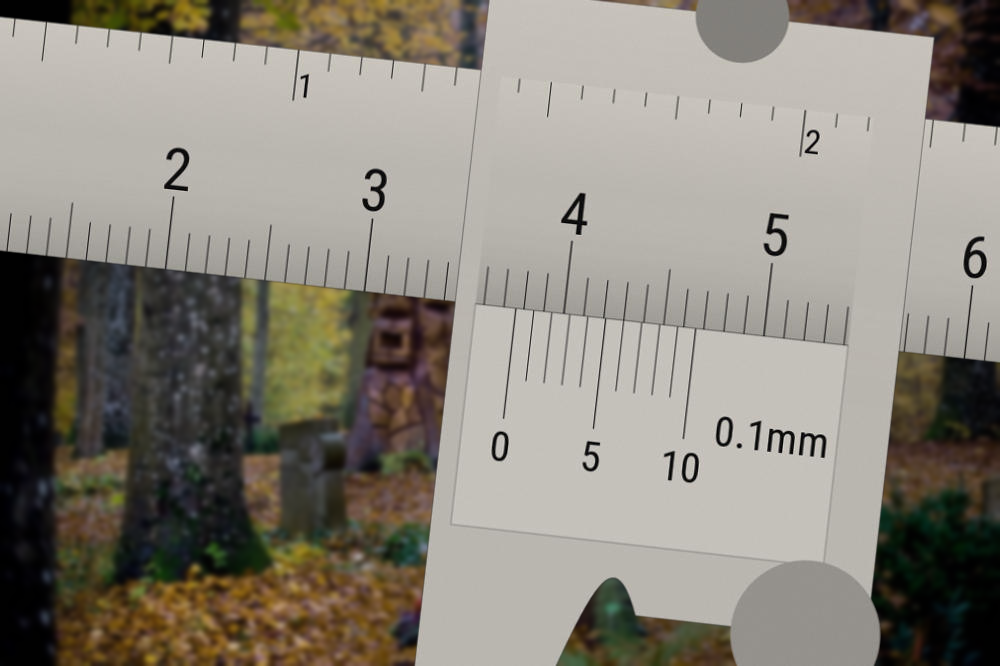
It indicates 37.6 mm
